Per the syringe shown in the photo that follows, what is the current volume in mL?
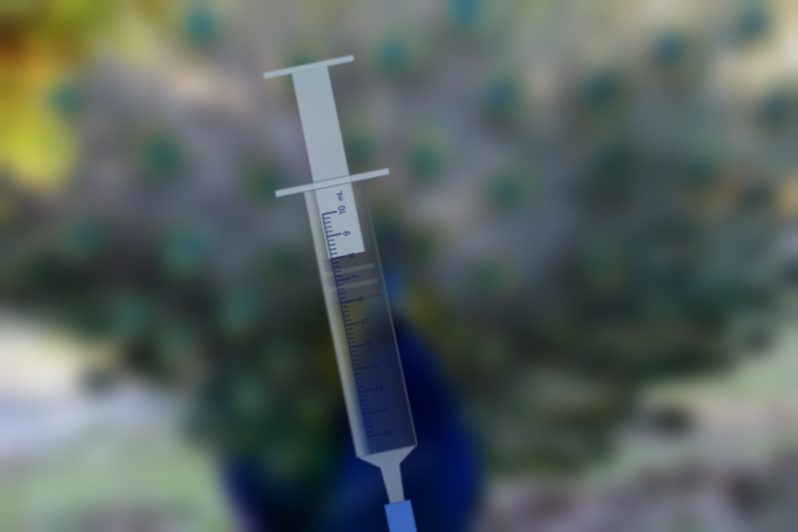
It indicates 6 mL
